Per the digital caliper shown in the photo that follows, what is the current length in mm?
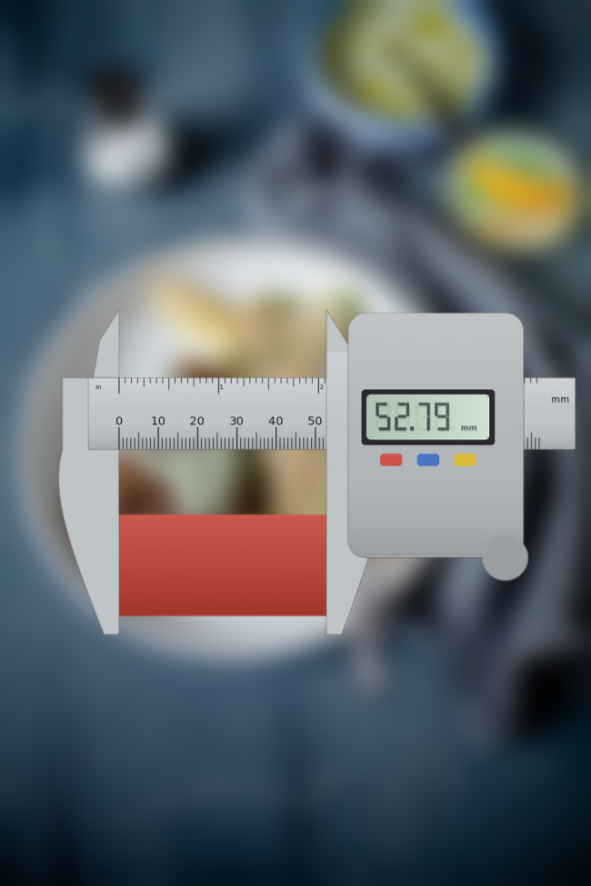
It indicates 52.79 mm
